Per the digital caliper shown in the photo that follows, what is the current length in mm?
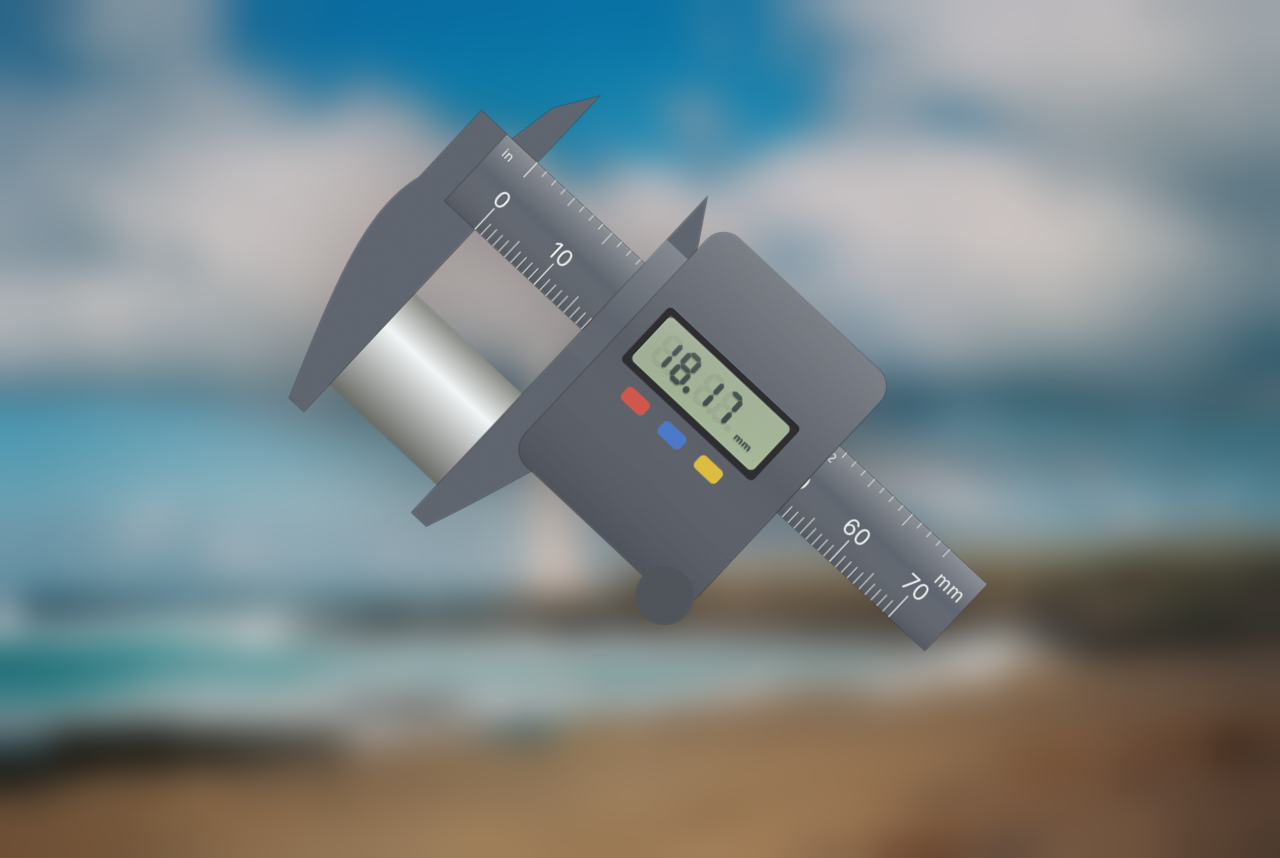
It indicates 18.17 mm
